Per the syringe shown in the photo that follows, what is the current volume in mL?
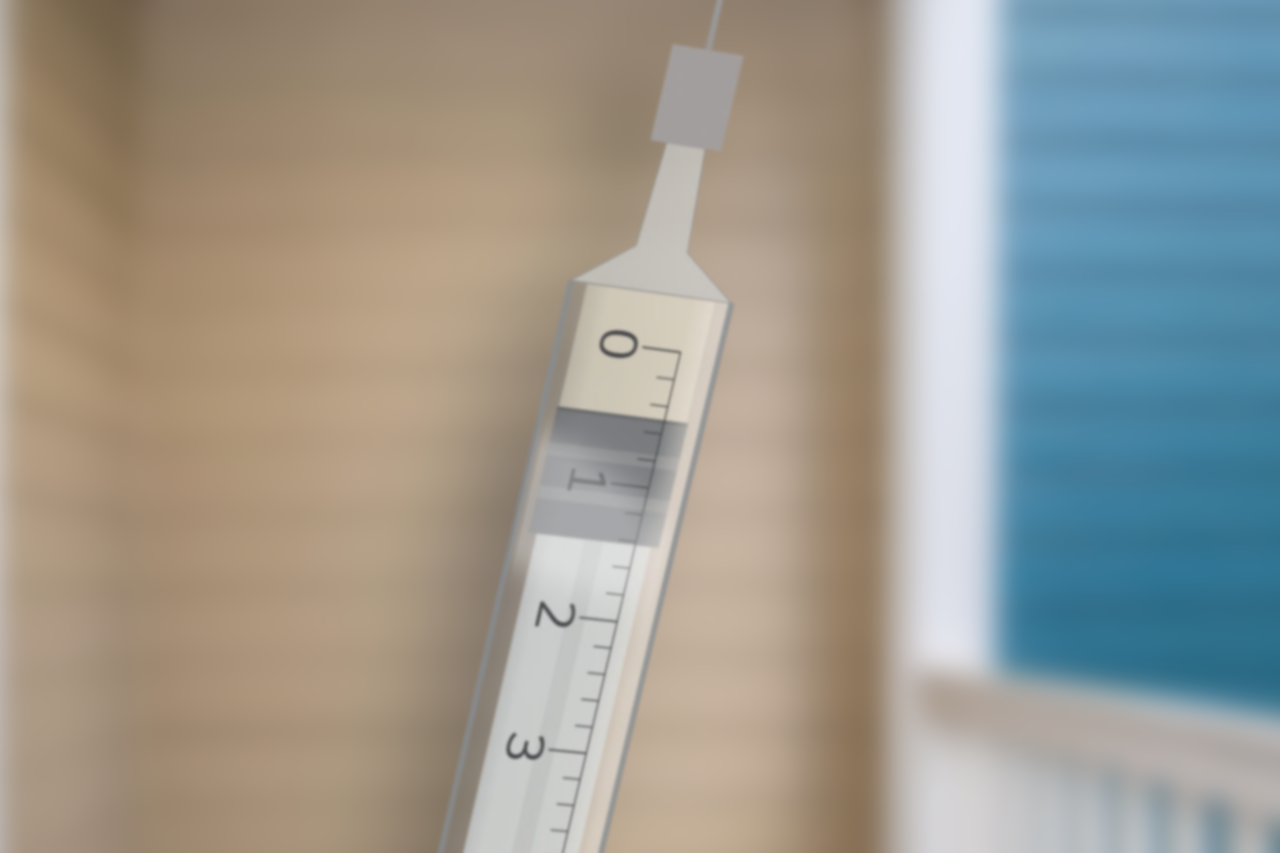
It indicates 0.5 mL
